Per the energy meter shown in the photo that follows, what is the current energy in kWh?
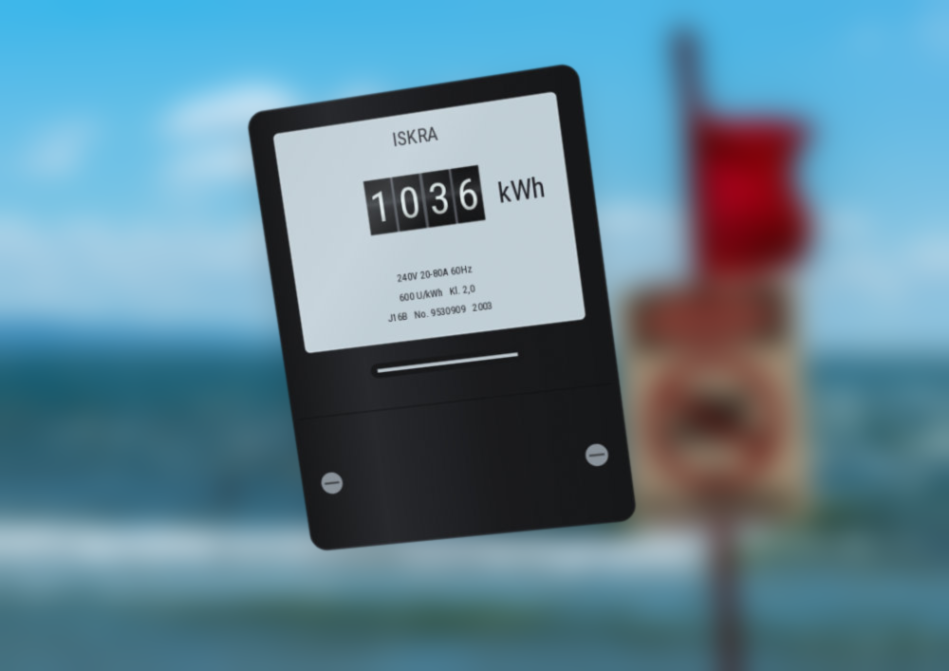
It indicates 1036 kWh
